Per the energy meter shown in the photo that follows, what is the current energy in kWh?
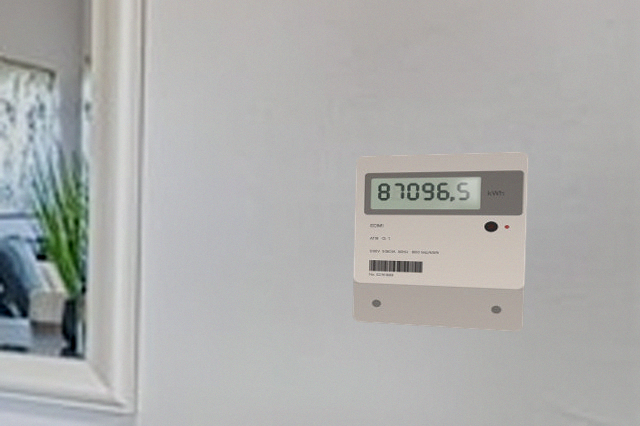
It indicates 87096.5 kWh
